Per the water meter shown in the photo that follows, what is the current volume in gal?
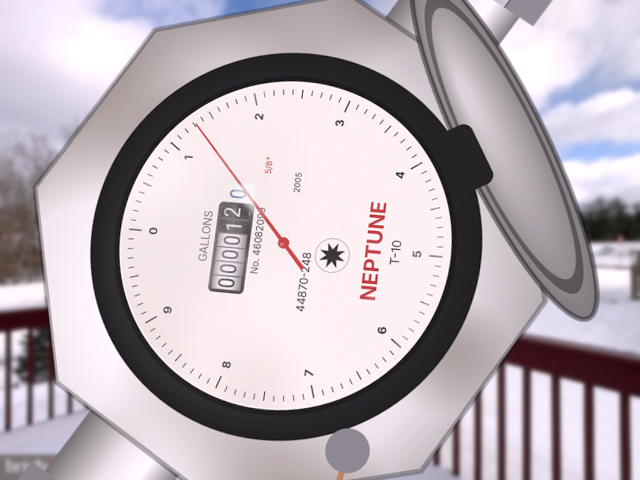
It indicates 121.3 gal
